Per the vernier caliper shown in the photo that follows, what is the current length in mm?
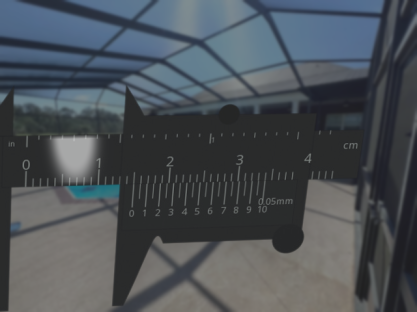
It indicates 15.0 mm
